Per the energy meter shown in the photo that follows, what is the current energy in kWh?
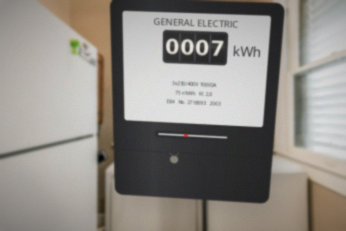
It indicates 7 kWh
